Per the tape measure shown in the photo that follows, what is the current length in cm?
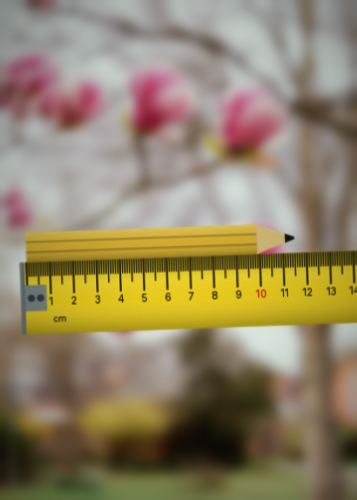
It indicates 11.5 cm
